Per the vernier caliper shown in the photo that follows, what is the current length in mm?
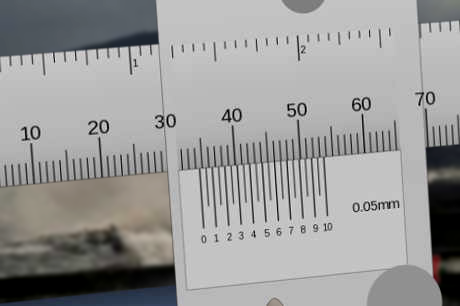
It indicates 34.6 mm
